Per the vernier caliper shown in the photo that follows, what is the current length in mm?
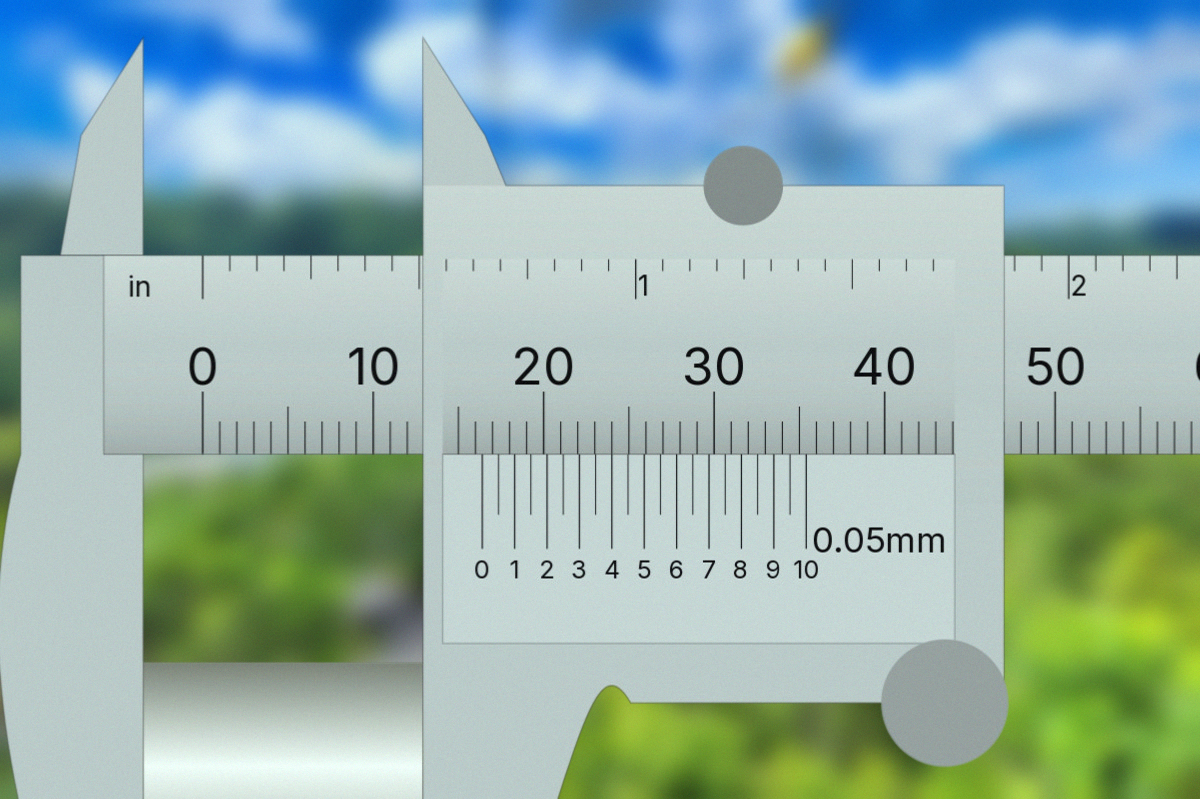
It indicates 16.4 mm
